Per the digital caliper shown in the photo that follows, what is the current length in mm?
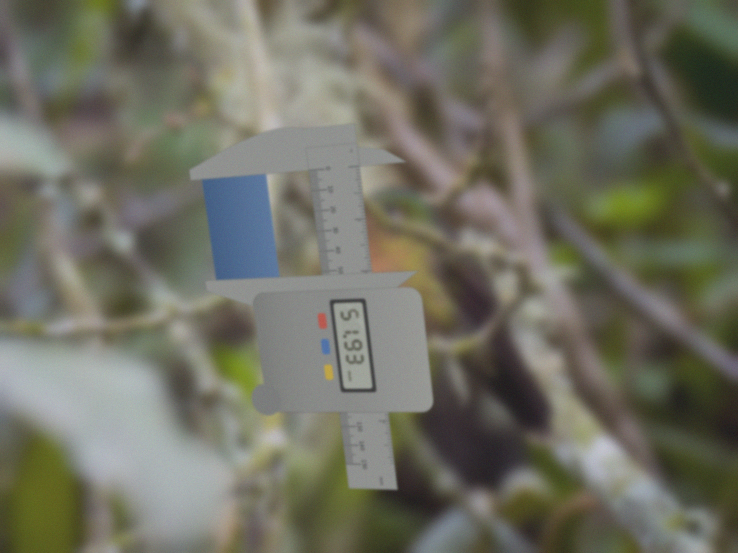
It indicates 51.93 mm
